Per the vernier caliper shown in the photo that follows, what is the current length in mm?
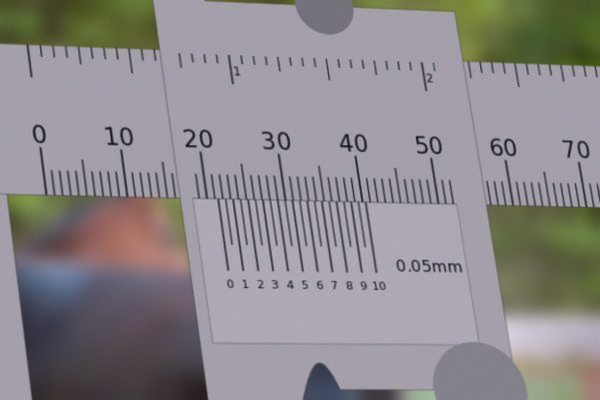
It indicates 21.4 mm
